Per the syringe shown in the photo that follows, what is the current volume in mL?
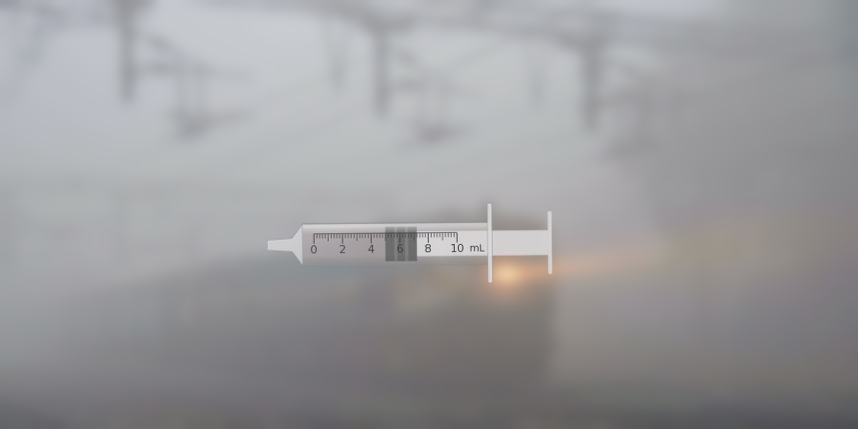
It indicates 5 mL
